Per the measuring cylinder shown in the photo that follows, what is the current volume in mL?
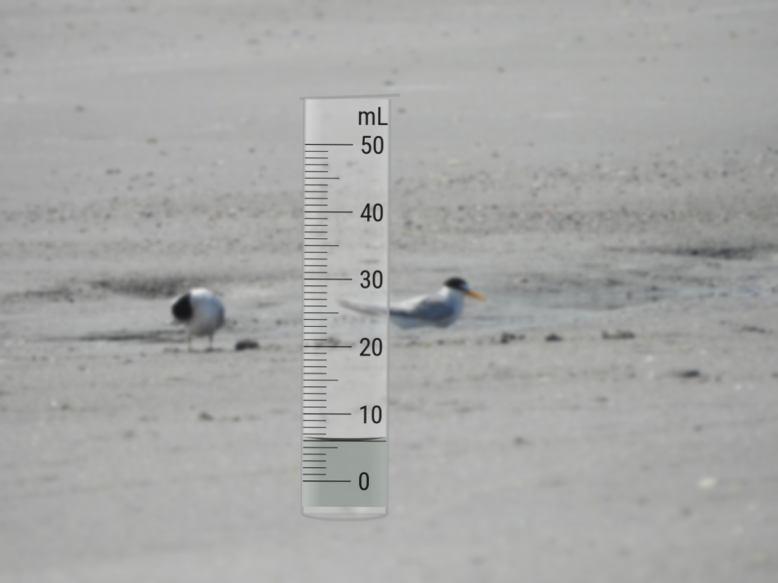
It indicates 6 mL
